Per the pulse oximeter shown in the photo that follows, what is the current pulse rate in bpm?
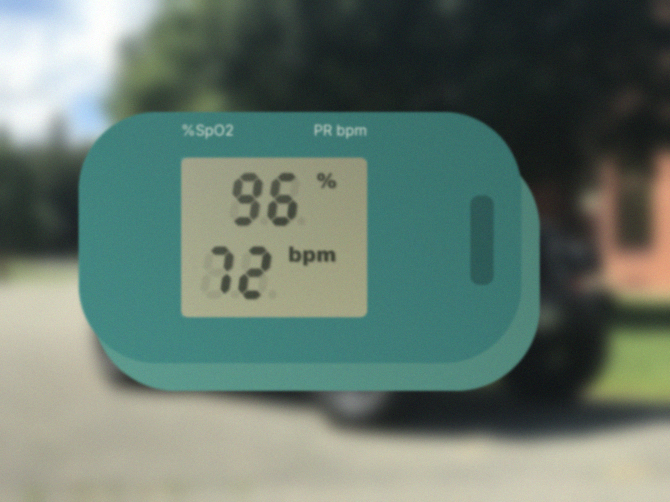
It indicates 72 bpm
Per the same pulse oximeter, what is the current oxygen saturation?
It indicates 96 %
